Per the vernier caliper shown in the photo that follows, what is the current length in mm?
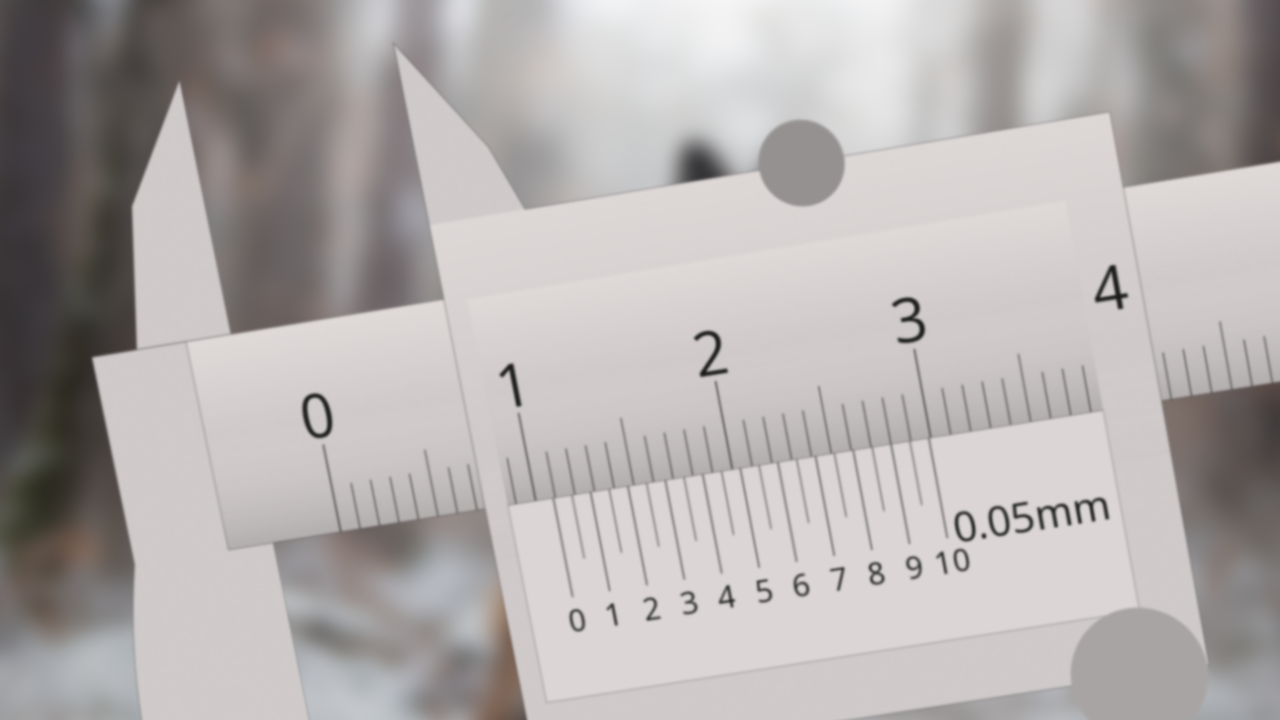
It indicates 10.9 mm
